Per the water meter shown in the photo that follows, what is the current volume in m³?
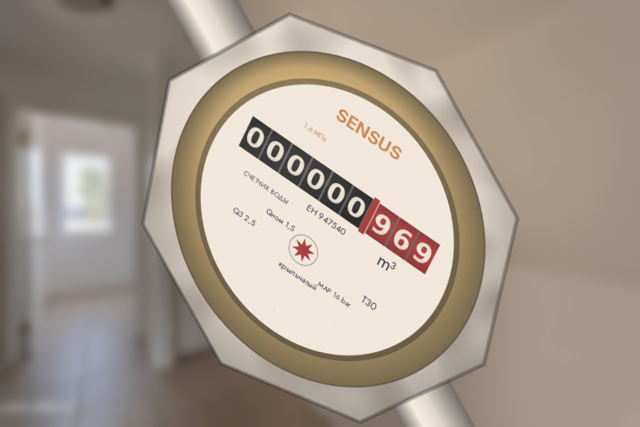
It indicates 0.969 m³
